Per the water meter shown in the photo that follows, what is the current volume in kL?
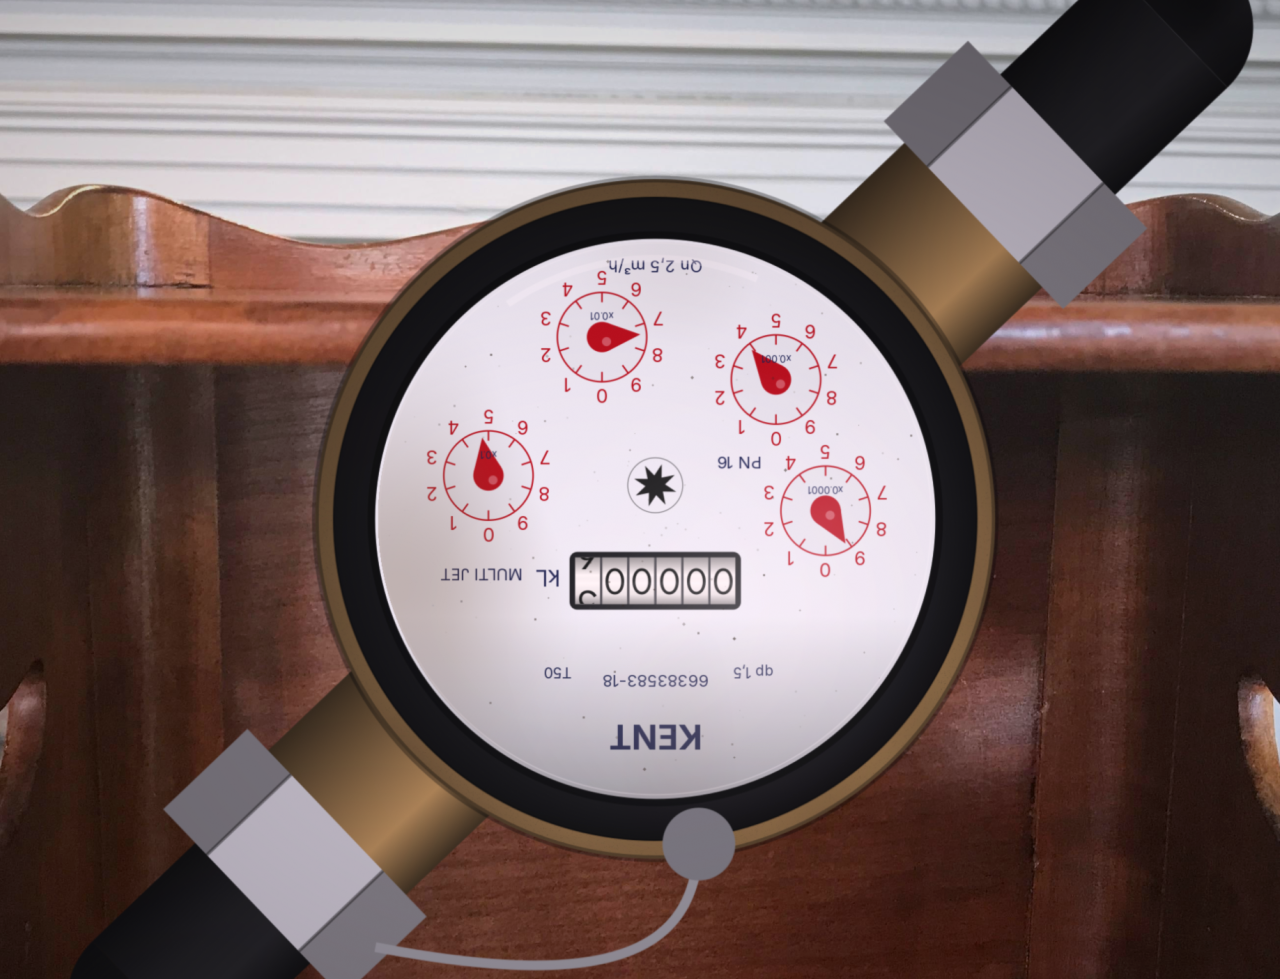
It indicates 5.4739 kL
